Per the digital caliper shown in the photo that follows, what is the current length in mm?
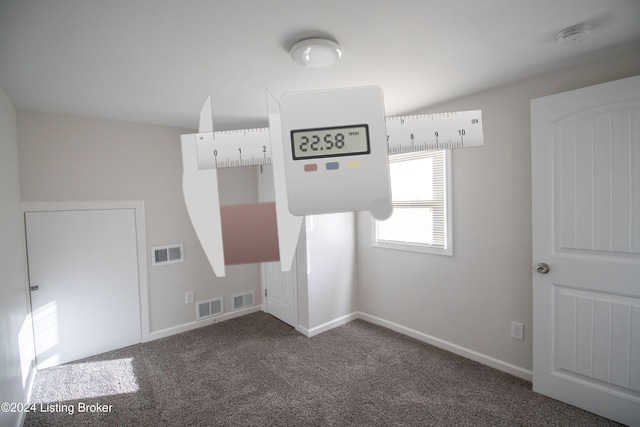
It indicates 22.58 mm
